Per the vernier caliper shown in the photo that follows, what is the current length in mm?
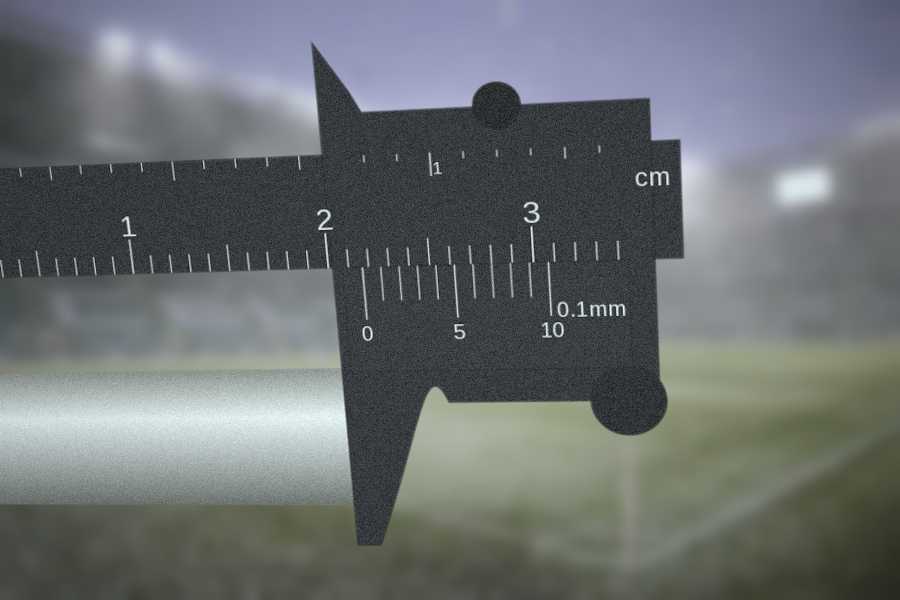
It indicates 21.7 mm
